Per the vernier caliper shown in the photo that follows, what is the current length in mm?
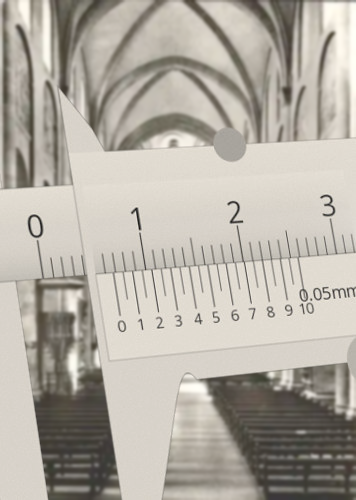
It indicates 6.8 mm
